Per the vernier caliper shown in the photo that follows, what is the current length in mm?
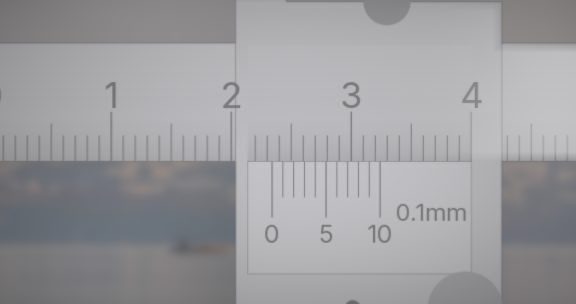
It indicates 23.4 mm
